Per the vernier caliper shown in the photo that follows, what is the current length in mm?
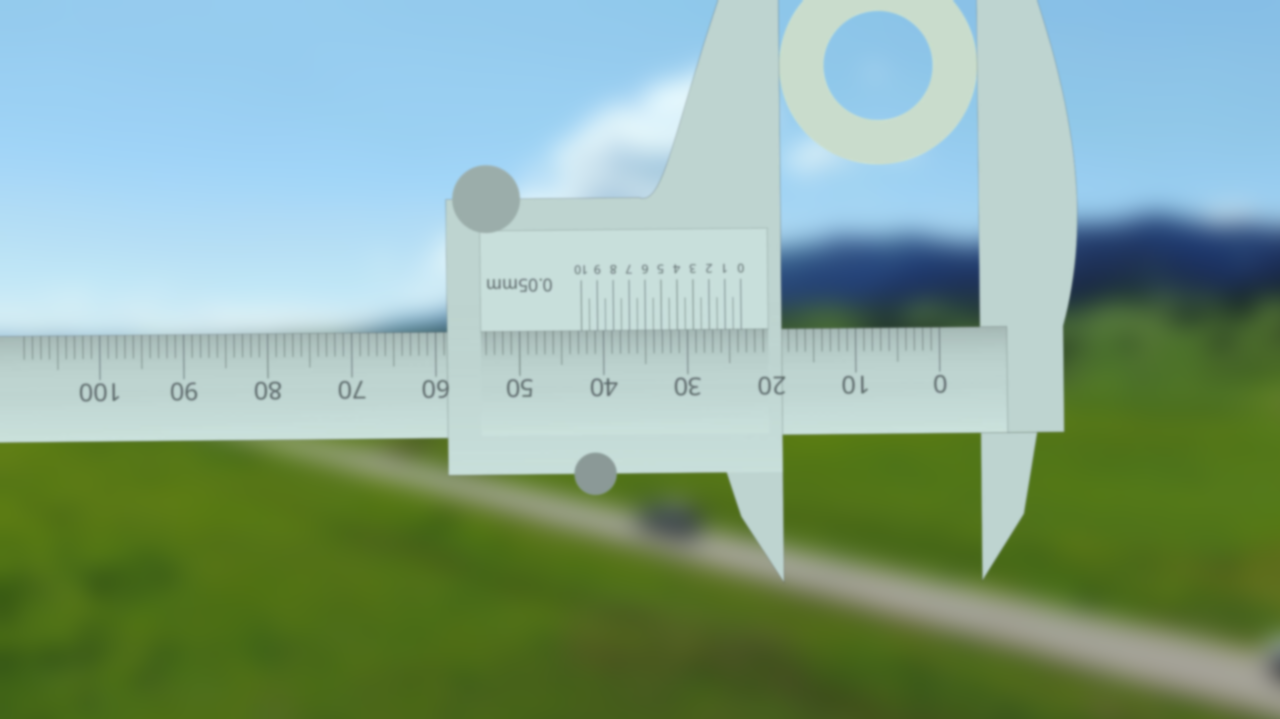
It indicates 23.6 mm
